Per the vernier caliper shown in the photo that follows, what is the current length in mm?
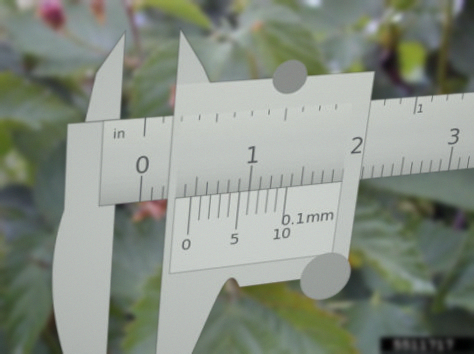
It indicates 4.6 mm
